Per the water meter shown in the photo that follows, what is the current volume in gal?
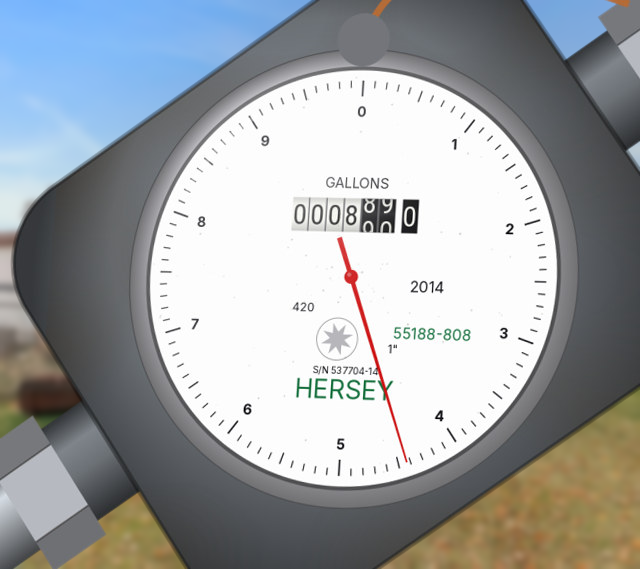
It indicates 8894.4 gal
